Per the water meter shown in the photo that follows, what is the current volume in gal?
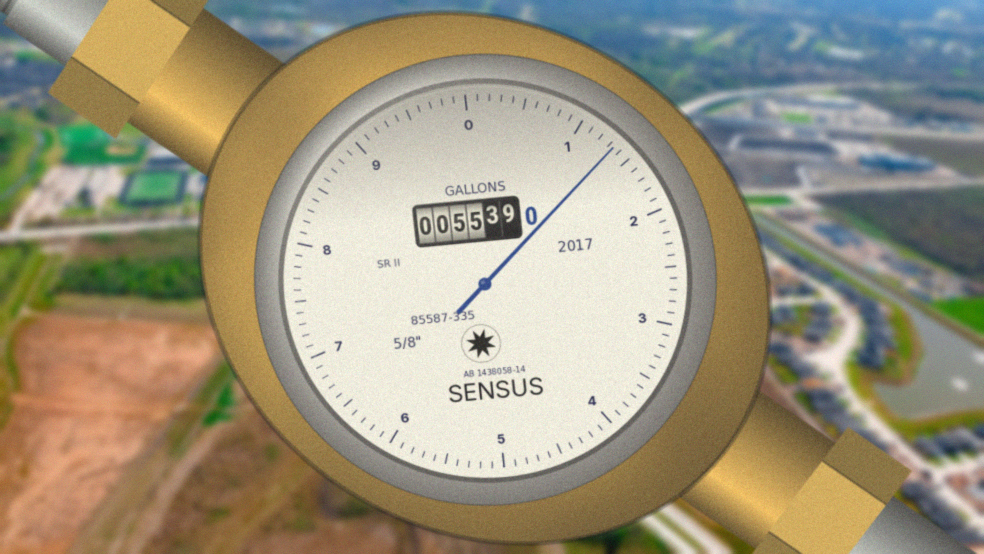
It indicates 55391.3 gal
